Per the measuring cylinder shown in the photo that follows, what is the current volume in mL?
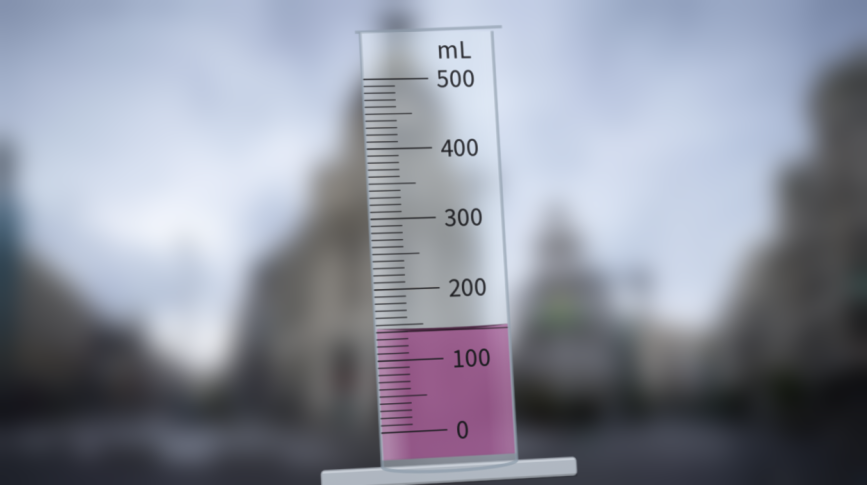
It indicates 140 mL
